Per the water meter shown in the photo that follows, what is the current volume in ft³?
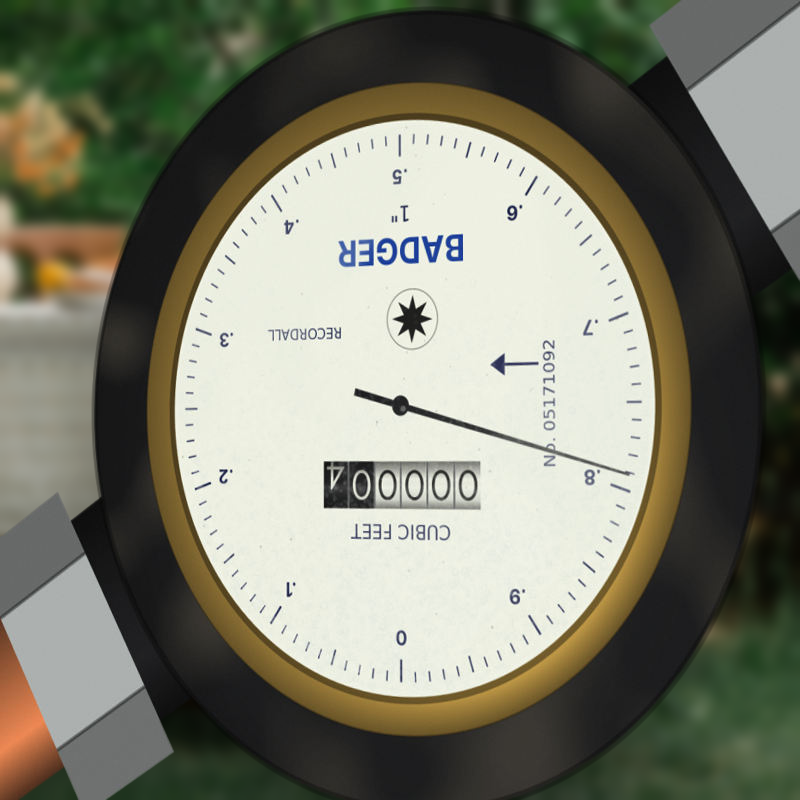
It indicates 3.79 ft³
